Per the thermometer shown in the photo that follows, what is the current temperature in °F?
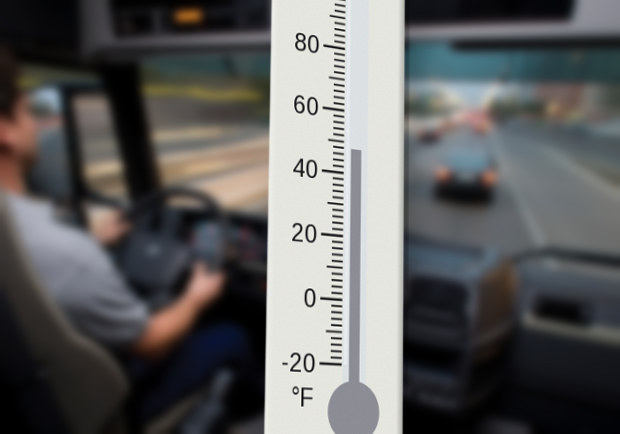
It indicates 48 °F
